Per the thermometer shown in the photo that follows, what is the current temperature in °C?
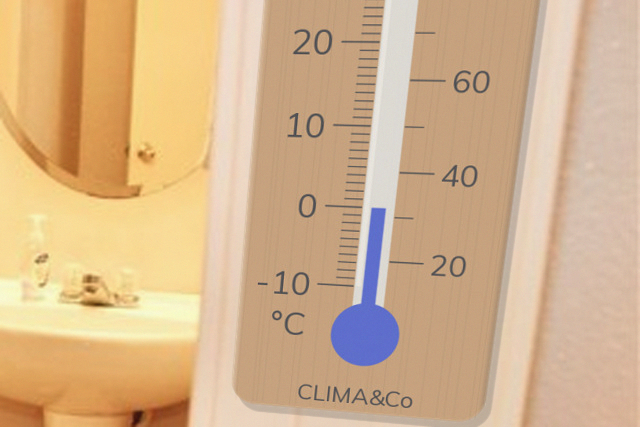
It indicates 0 °C
